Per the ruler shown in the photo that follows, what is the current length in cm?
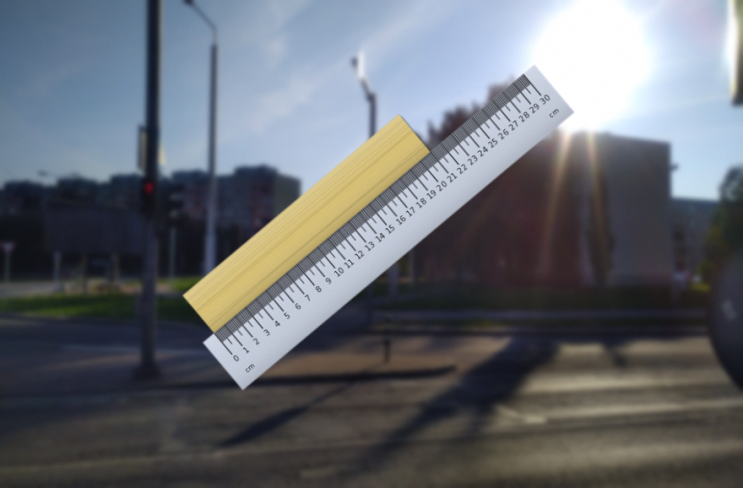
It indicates 21 cm
